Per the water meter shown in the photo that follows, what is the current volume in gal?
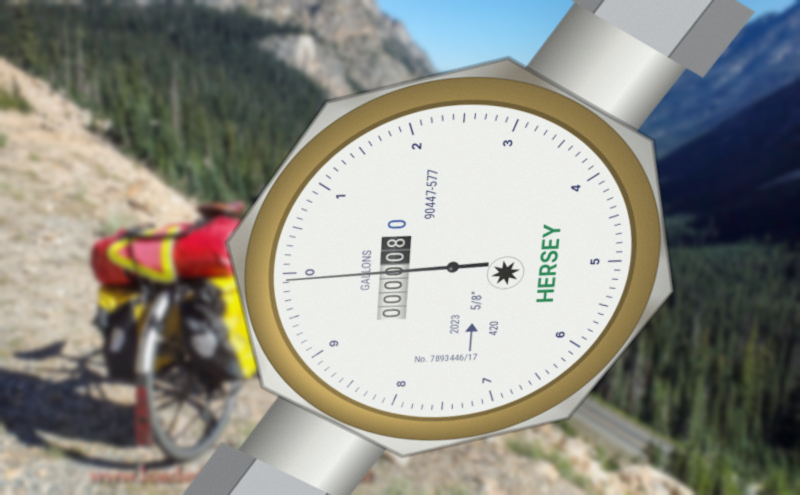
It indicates 79.9 gal
